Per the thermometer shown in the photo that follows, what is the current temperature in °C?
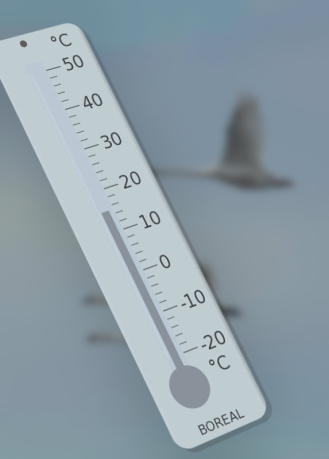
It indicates 15 °C
